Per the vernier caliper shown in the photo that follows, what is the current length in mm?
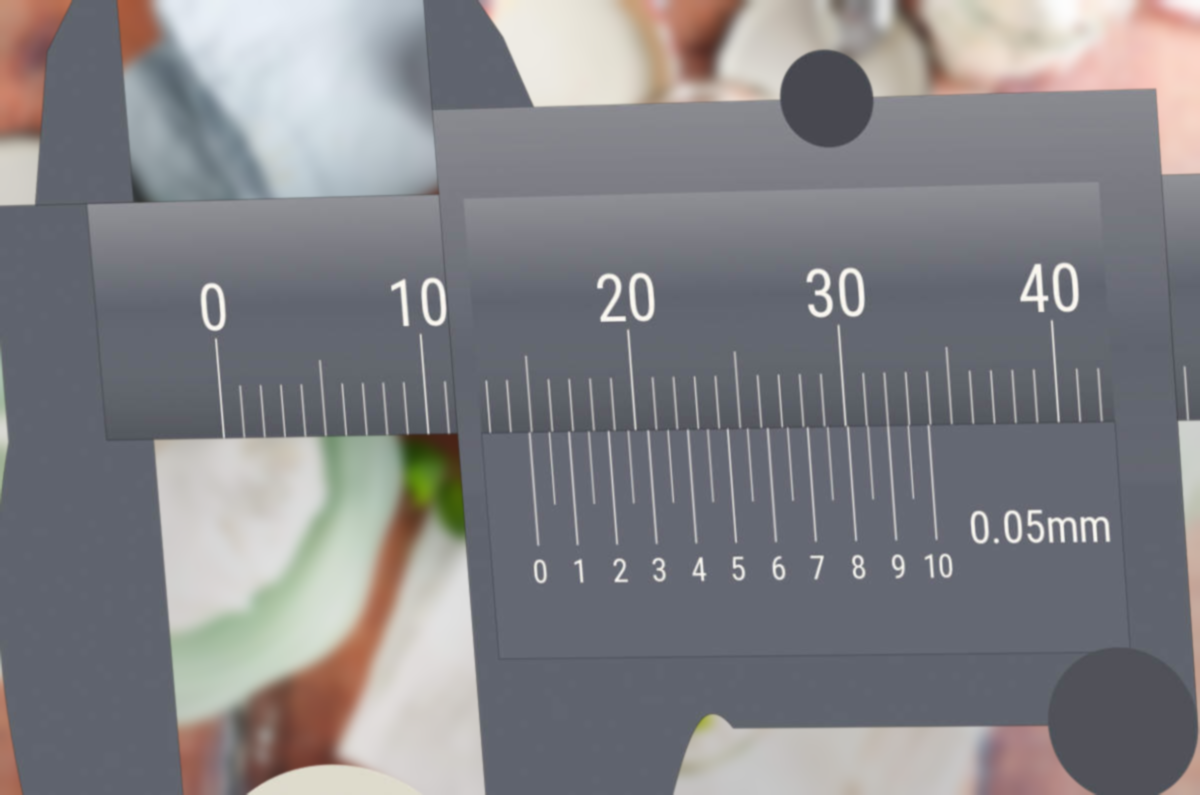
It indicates 14.9 mm
